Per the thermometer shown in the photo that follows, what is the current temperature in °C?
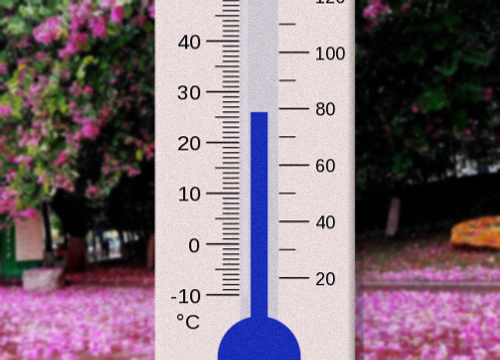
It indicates 26 °C
